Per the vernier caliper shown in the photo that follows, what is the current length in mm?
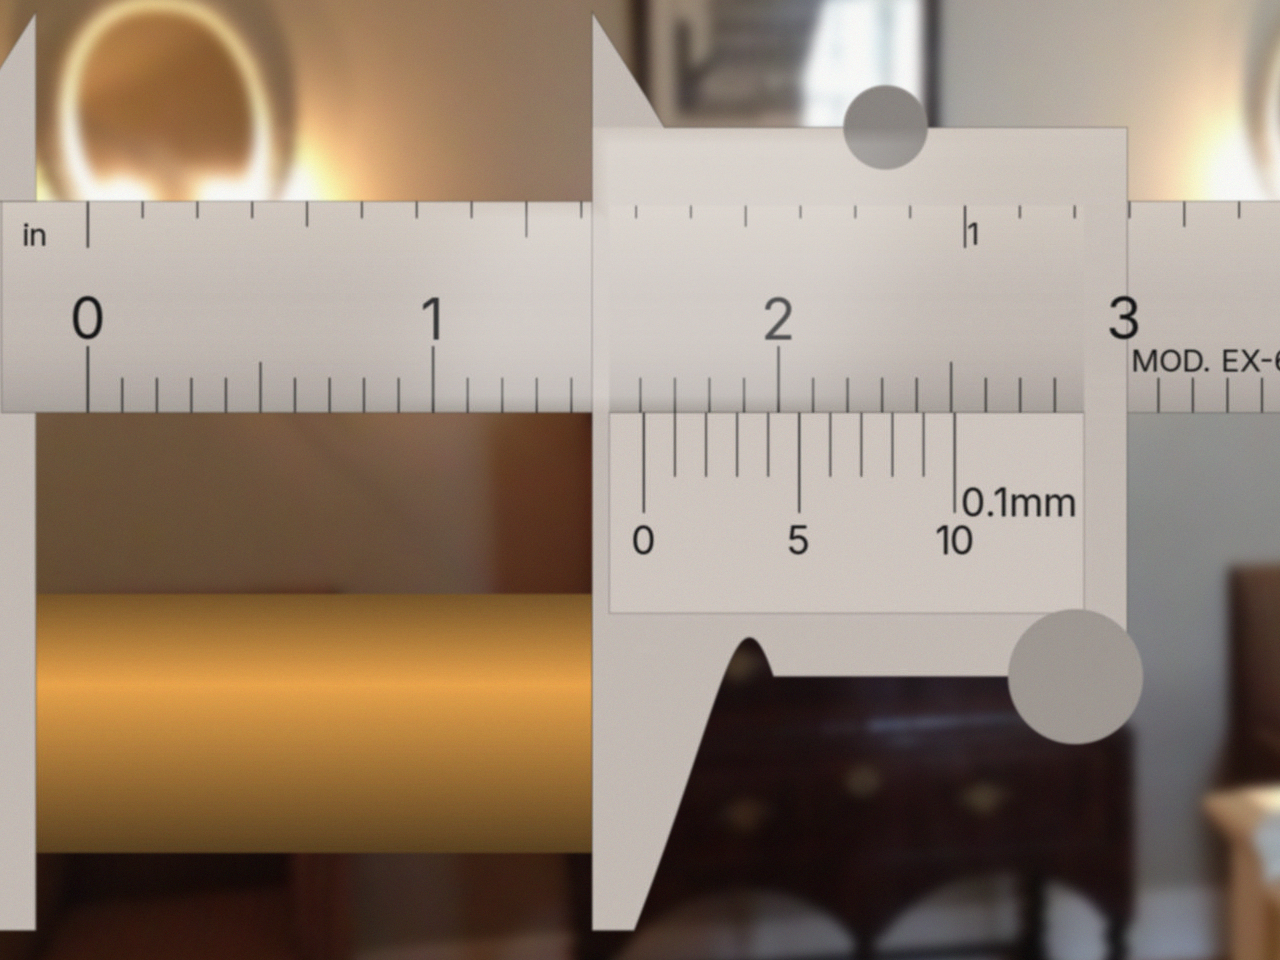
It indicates 16.1 mm
